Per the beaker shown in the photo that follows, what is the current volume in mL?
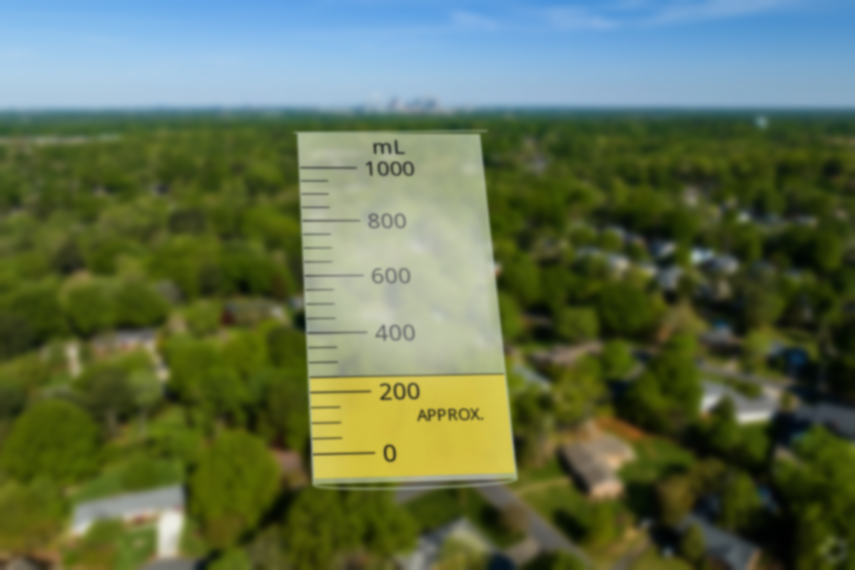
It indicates 250 mL
